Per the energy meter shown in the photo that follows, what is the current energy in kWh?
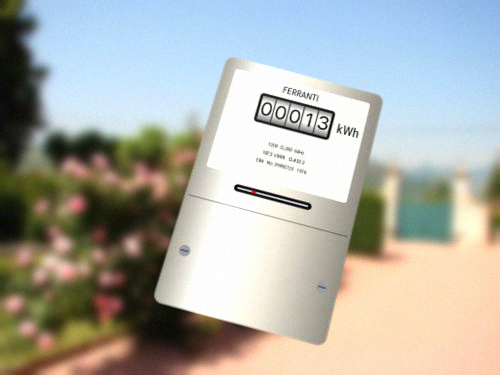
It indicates 13 kWh
